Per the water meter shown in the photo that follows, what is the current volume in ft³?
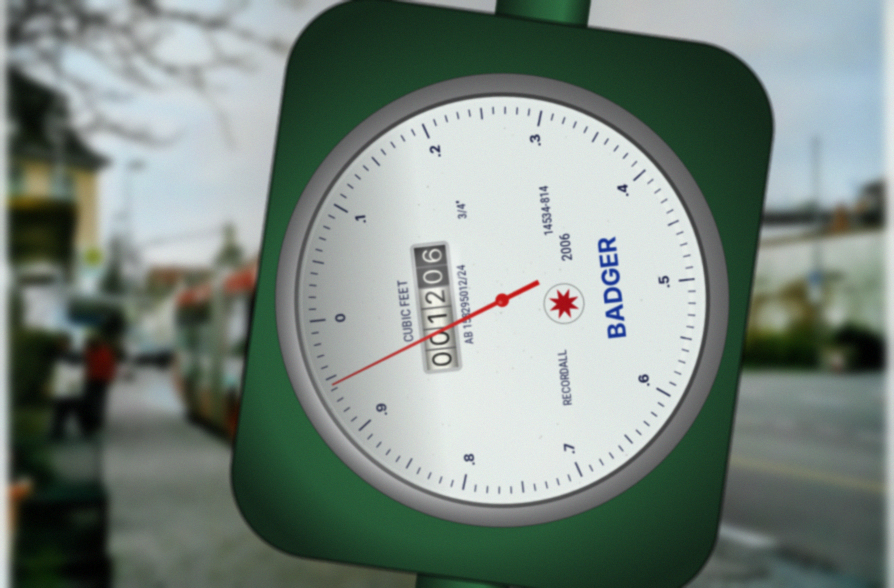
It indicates 1205.94 ft³
